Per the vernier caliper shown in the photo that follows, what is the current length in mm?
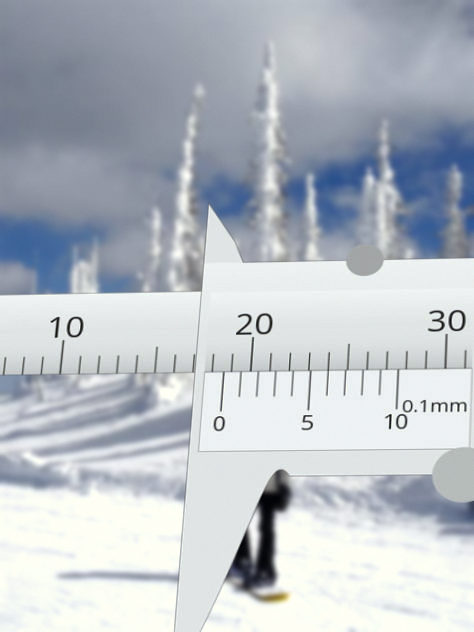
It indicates 18.6 mm
